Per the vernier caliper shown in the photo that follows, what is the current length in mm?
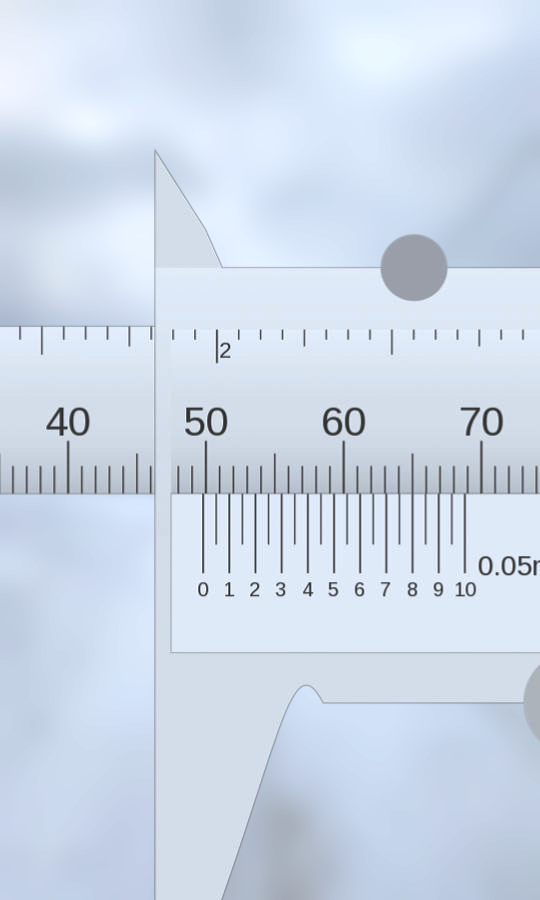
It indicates 49.8 mm
